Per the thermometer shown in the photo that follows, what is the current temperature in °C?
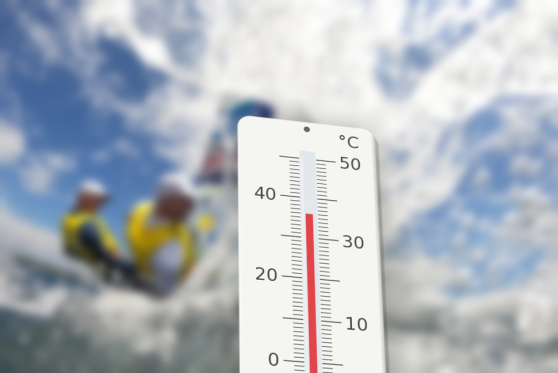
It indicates 36 °C
